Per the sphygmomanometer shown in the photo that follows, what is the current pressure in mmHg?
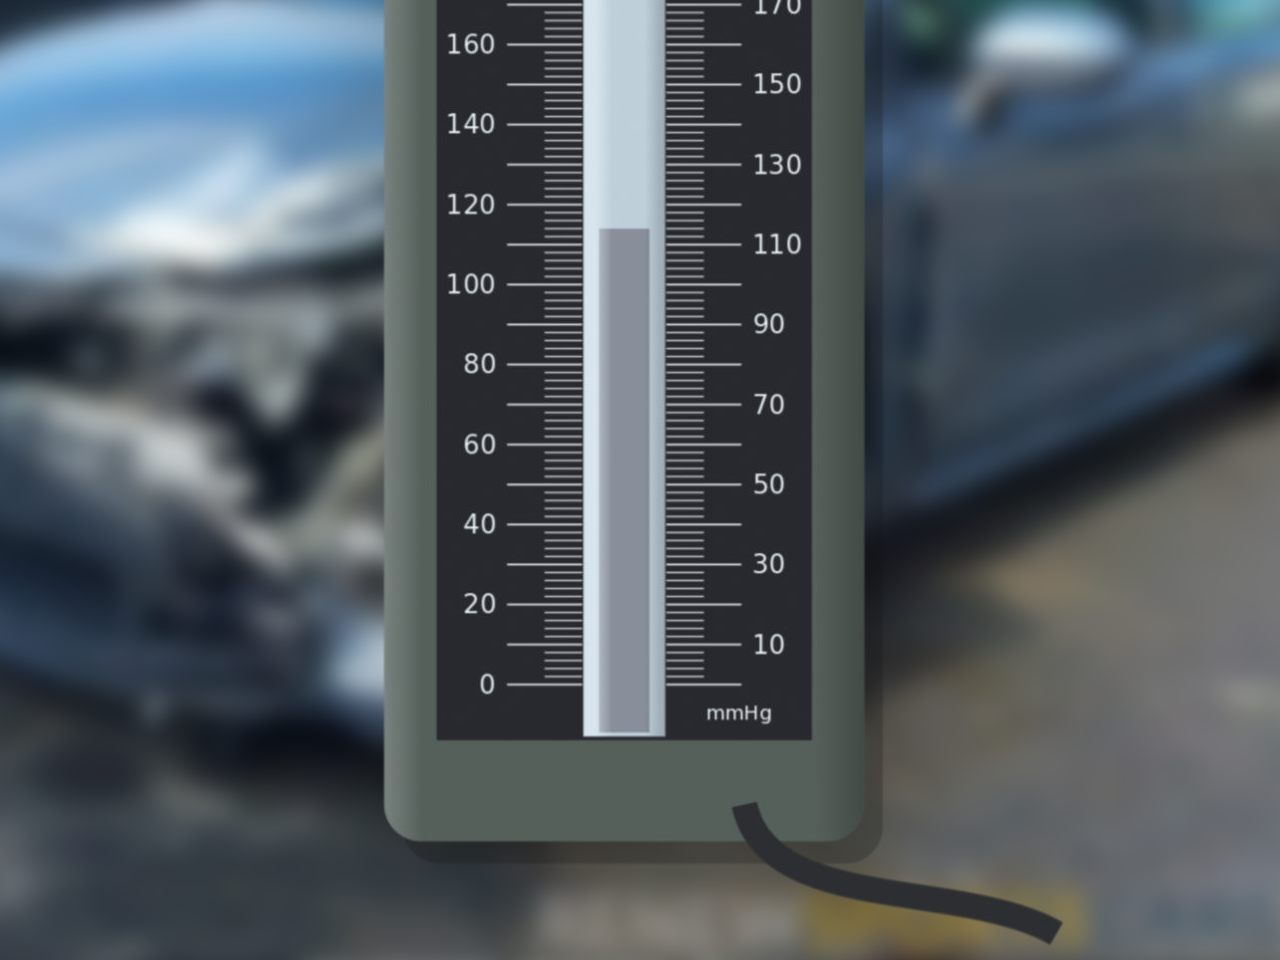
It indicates 114 mmHg
